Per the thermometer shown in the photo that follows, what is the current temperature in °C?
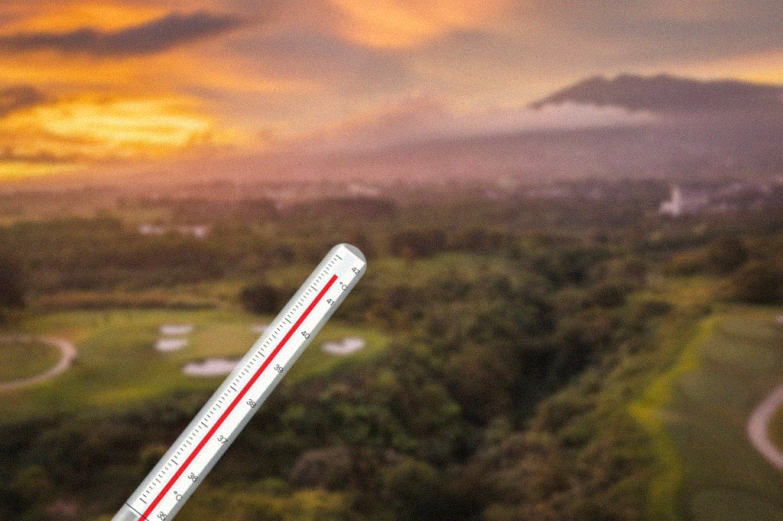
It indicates 41.6 °C
